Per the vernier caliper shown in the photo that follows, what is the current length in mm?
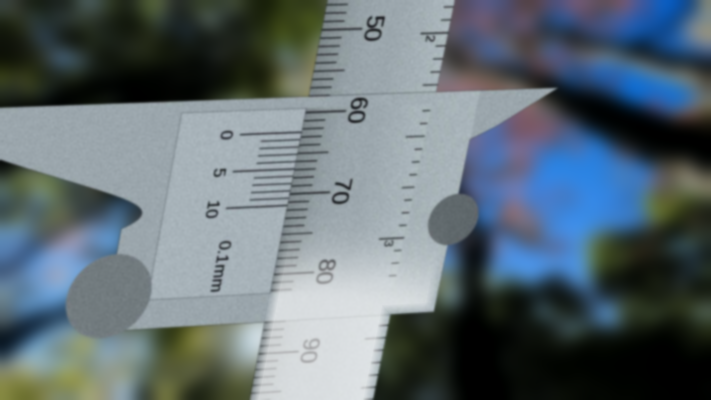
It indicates 62.4 mm
